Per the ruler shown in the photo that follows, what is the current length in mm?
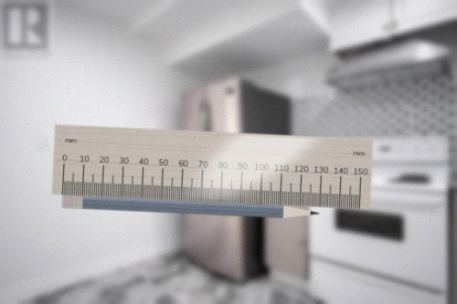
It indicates 130 mm
